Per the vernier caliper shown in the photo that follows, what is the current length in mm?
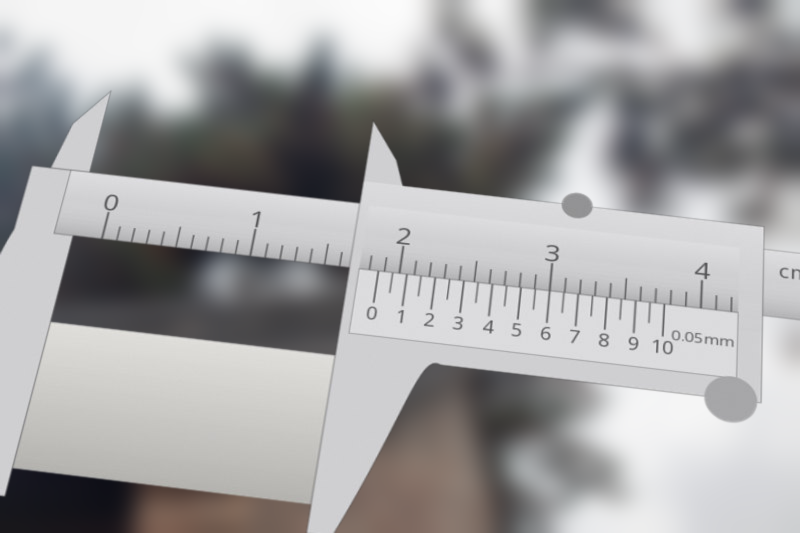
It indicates 18.6 mm
